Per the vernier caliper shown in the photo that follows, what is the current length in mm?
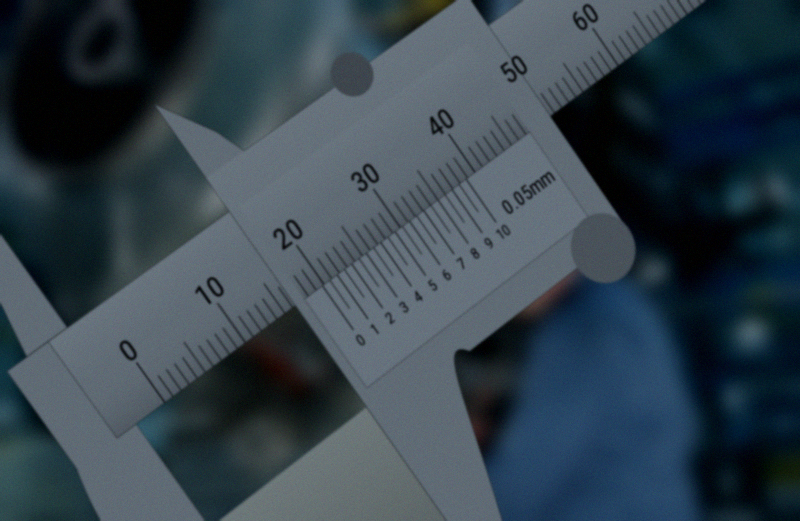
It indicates 19.8 mm
